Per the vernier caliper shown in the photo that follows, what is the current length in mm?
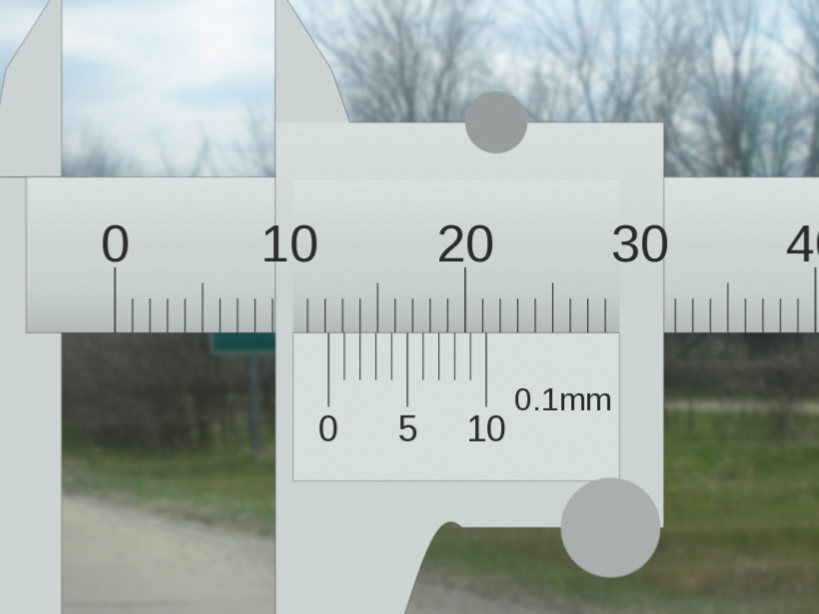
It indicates 12.2 mm
